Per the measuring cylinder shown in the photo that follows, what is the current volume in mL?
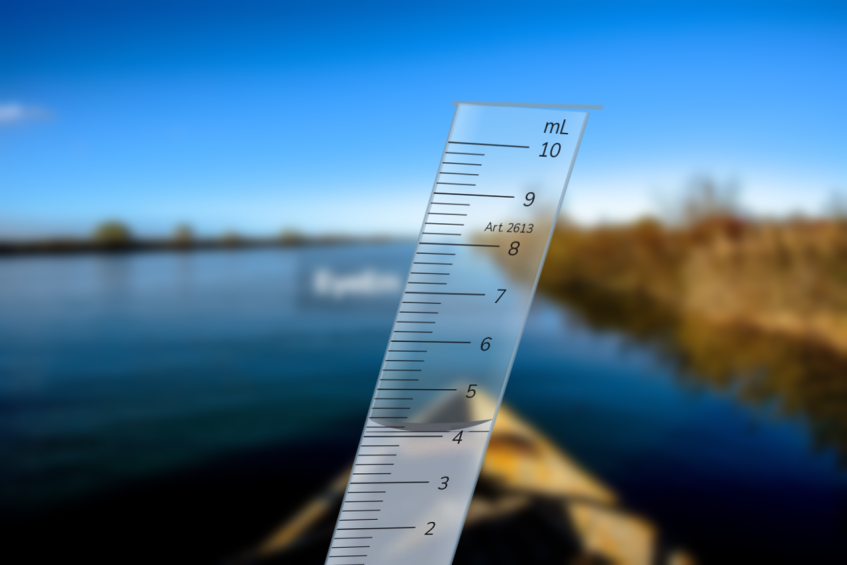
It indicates 4.1 mL
